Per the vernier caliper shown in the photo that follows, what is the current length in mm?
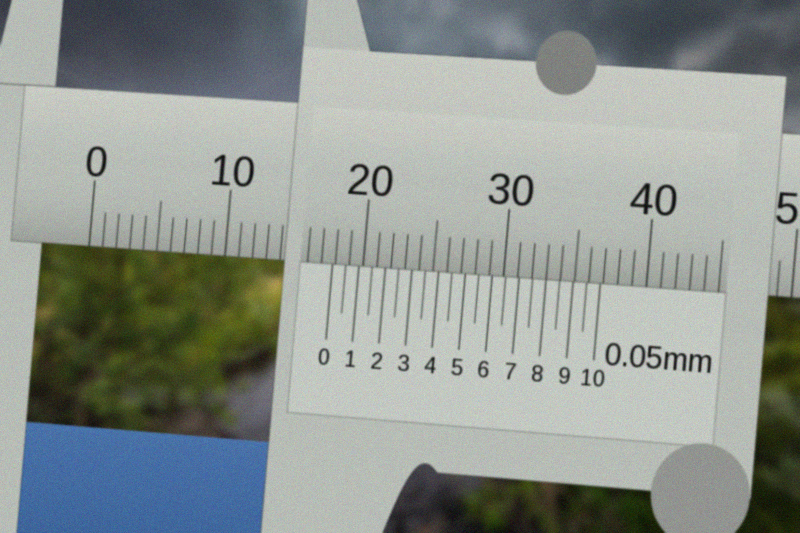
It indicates 17.8 mm
